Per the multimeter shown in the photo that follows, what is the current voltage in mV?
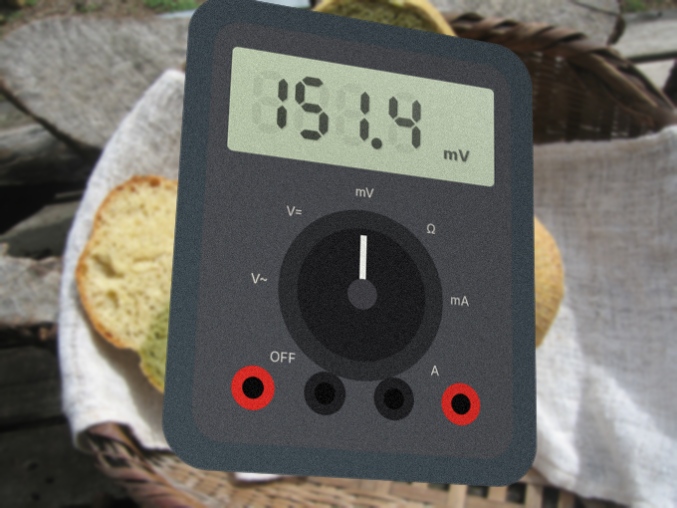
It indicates 151.4 mV
